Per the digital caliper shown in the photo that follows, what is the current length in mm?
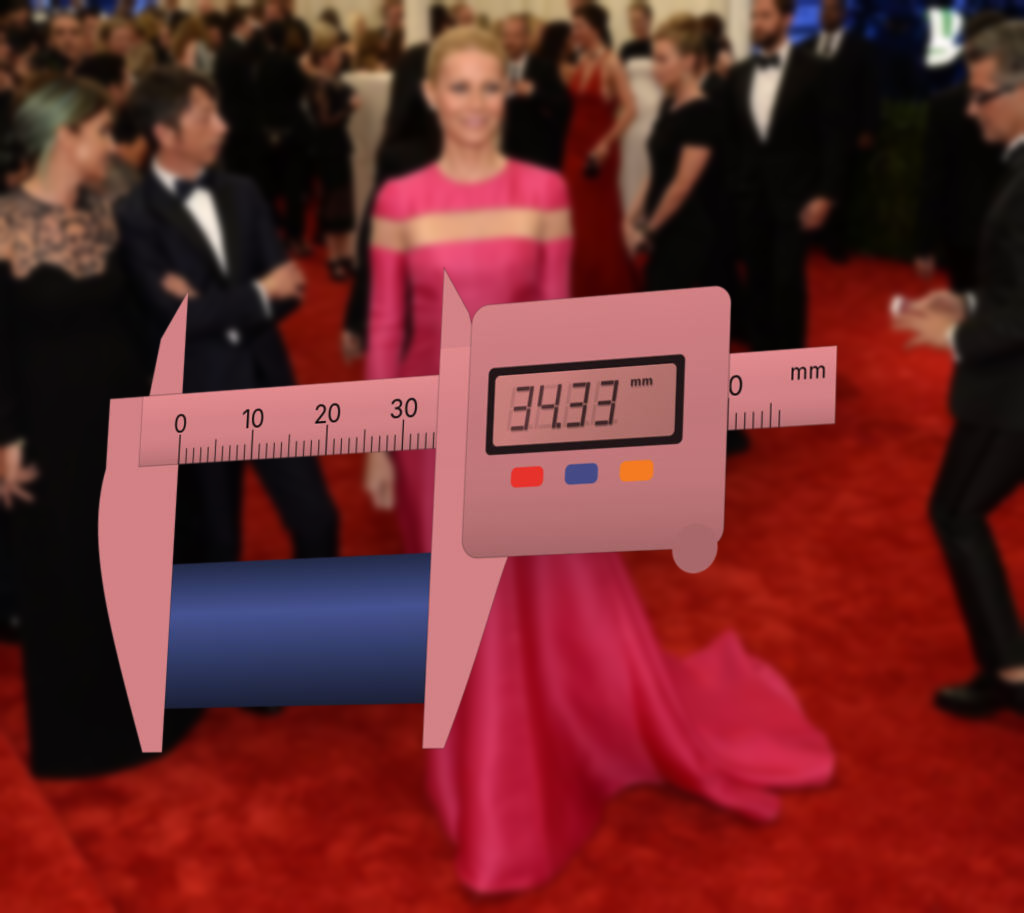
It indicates 34.33 mm
